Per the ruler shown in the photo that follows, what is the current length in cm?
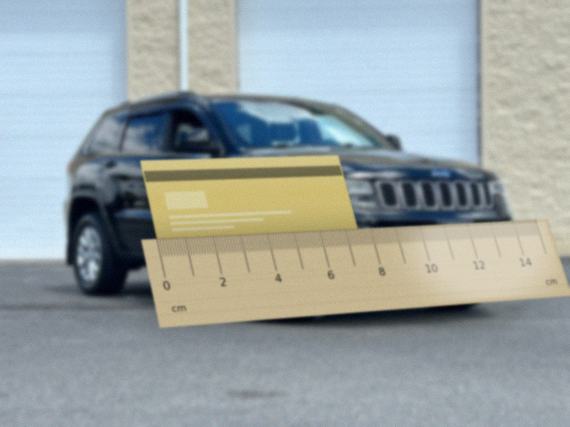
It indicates 7.5 cm
